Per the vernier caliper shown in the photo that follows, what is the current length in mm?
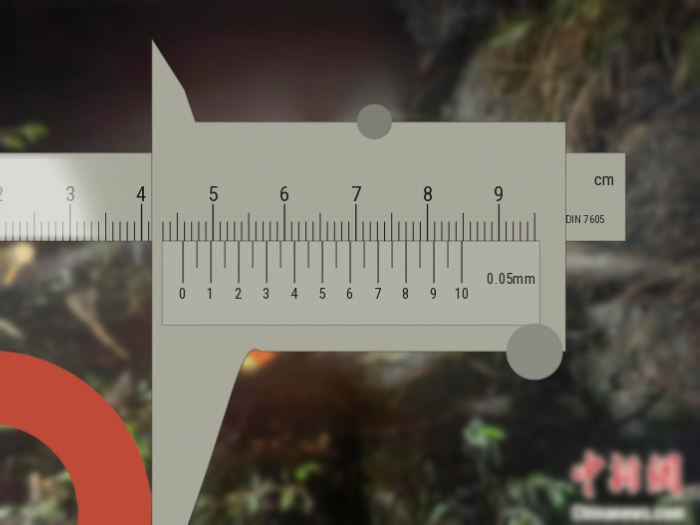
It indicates 45.8 mm
